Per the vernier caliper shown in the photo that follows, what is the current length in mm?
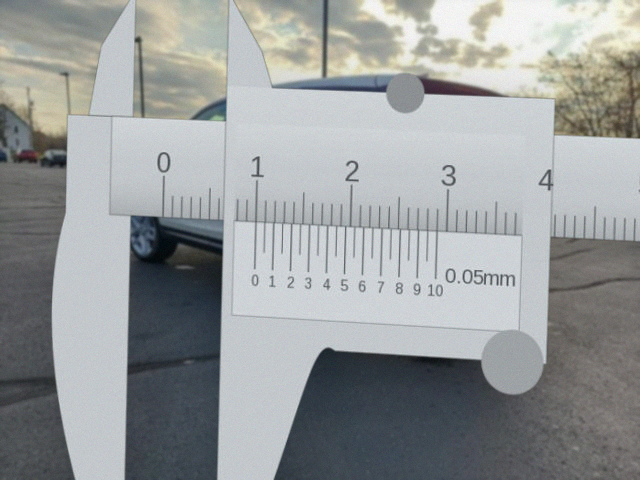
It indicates 10.0 mm
